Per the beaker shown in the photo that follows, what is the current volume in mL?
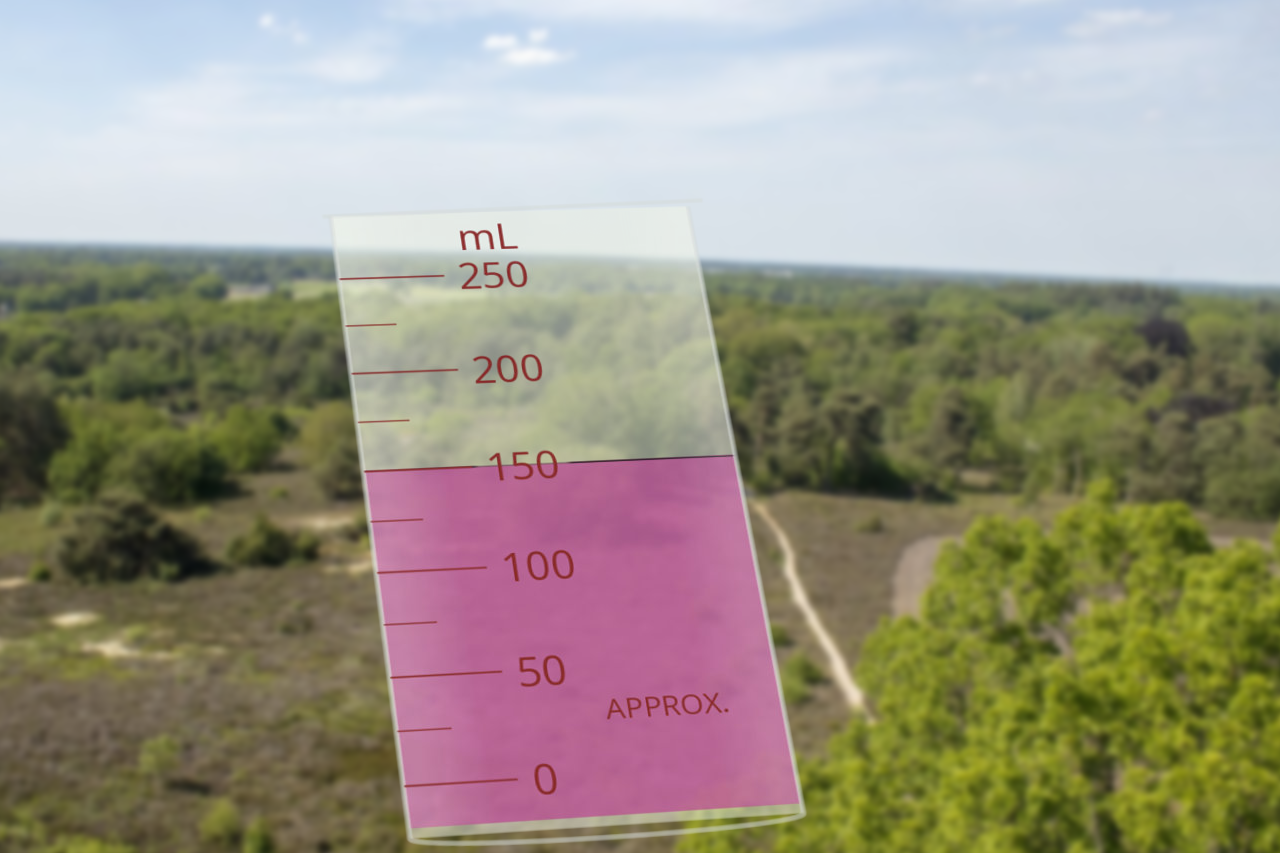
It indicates 150 mL
